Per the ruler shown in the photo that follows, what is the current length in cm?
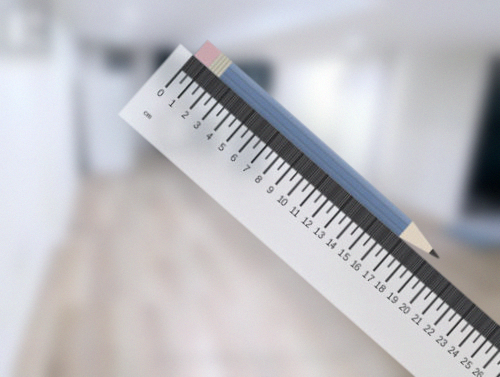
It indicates 19.5 cm
